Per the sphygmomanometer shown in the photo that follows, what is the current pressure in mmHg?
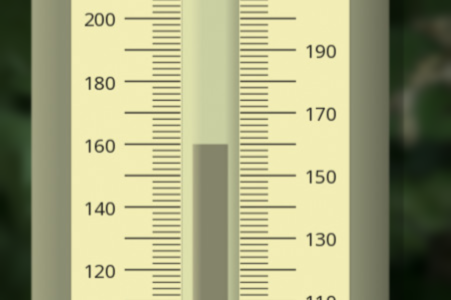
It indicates 160 mmHg
